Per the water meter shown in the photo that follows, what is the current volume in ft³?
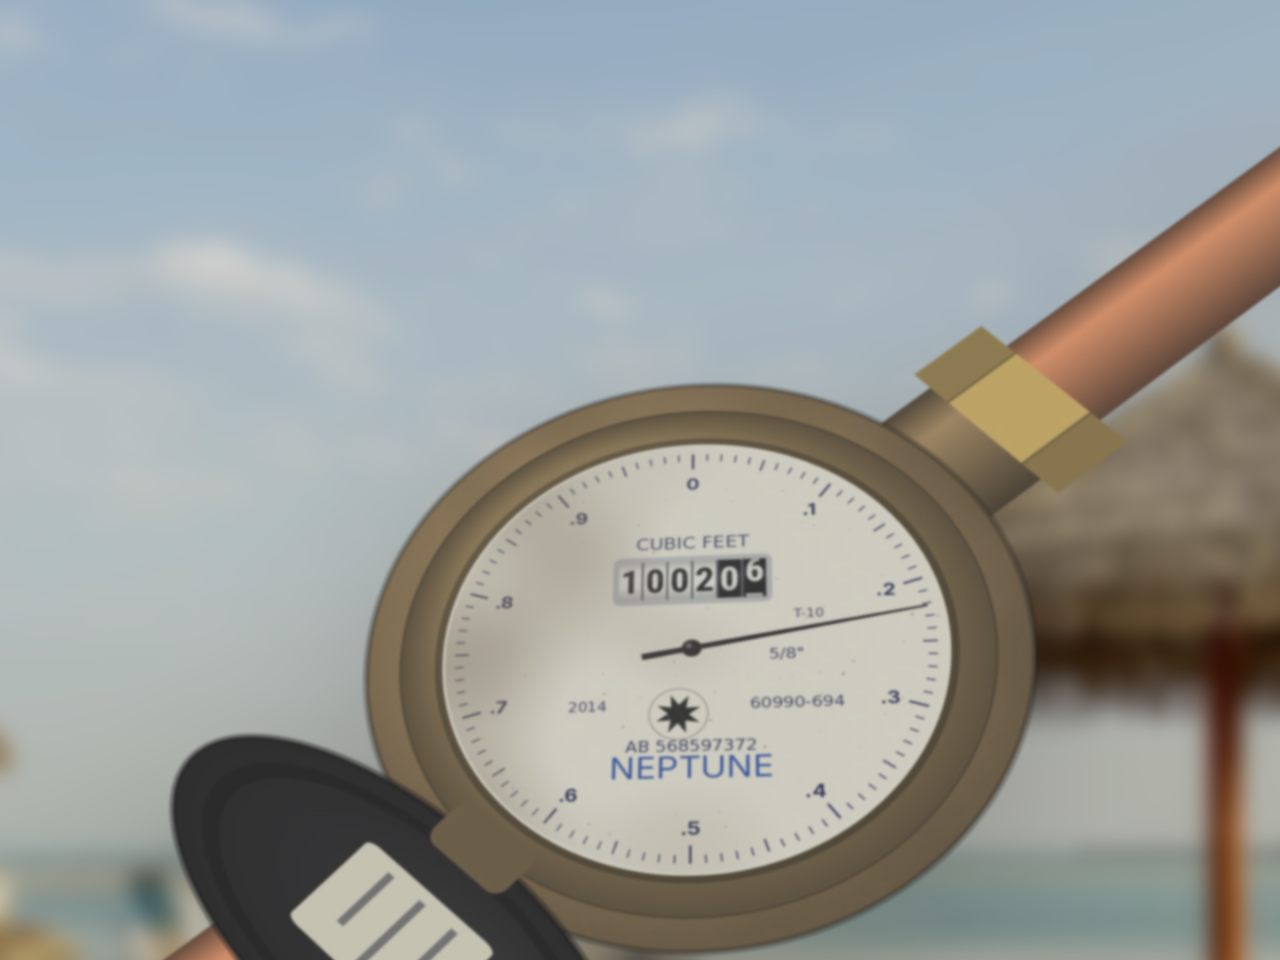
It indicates 100206.22 ft³
